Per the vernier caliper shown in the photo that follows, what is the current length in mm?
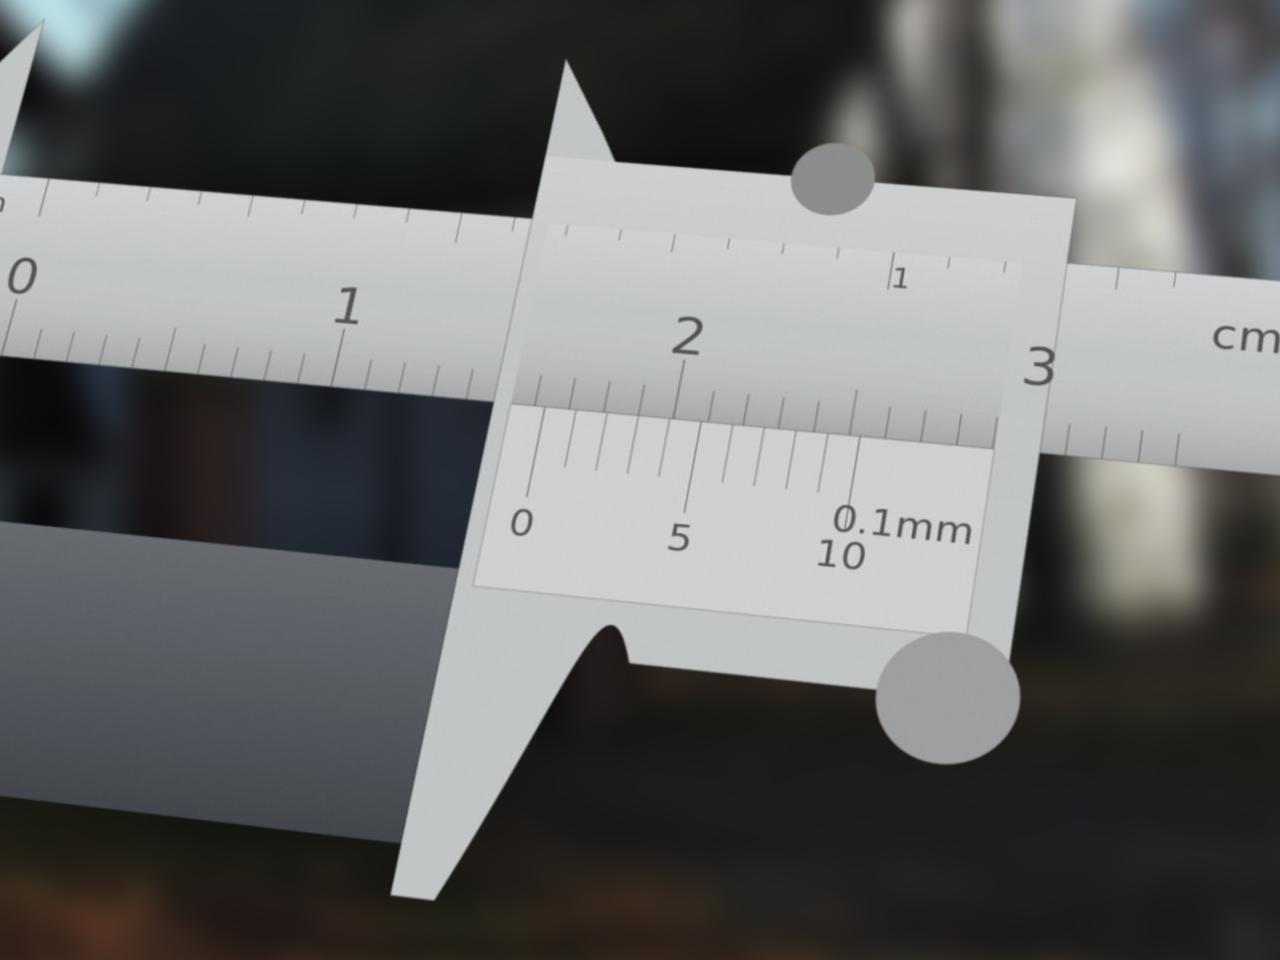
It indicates 16.3 mm
